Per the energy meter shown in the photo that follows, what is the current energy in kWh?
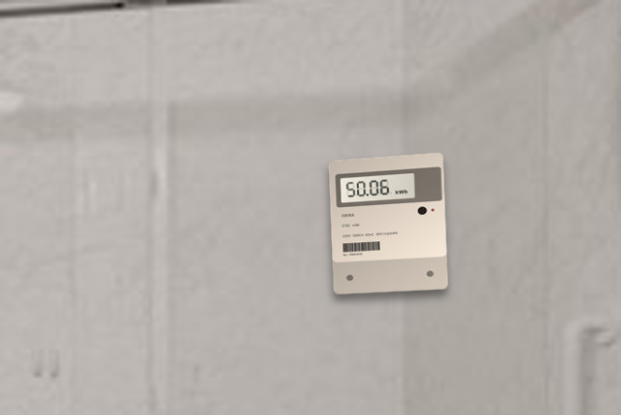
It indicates 50.06 kWh
